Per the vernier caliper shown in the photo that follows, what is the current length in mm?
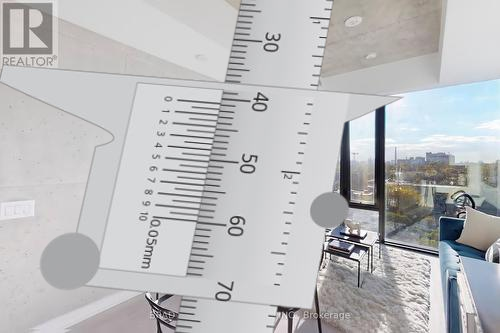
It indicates 40.8 mm
